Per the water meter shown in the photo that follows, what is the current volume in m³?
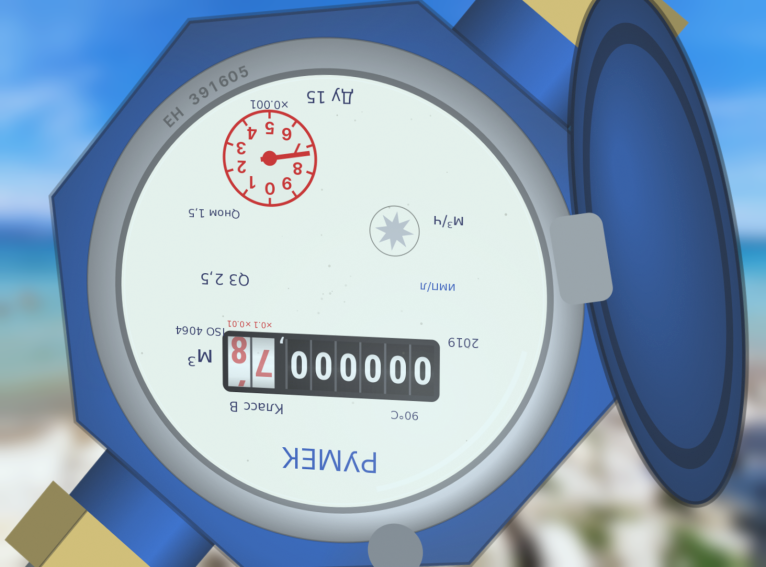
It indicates 0.777 m³
